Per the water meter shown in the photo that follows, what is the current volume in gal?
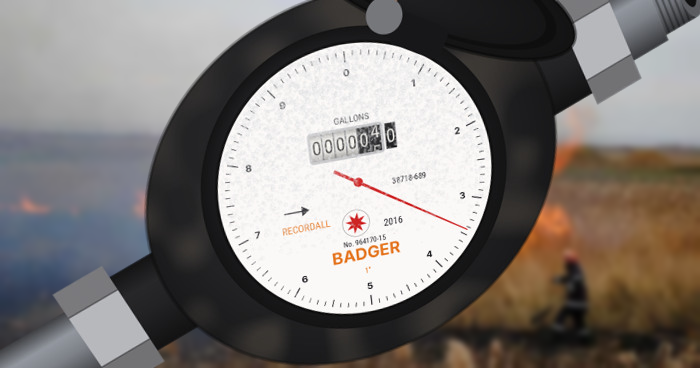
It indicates 43.4 gal
